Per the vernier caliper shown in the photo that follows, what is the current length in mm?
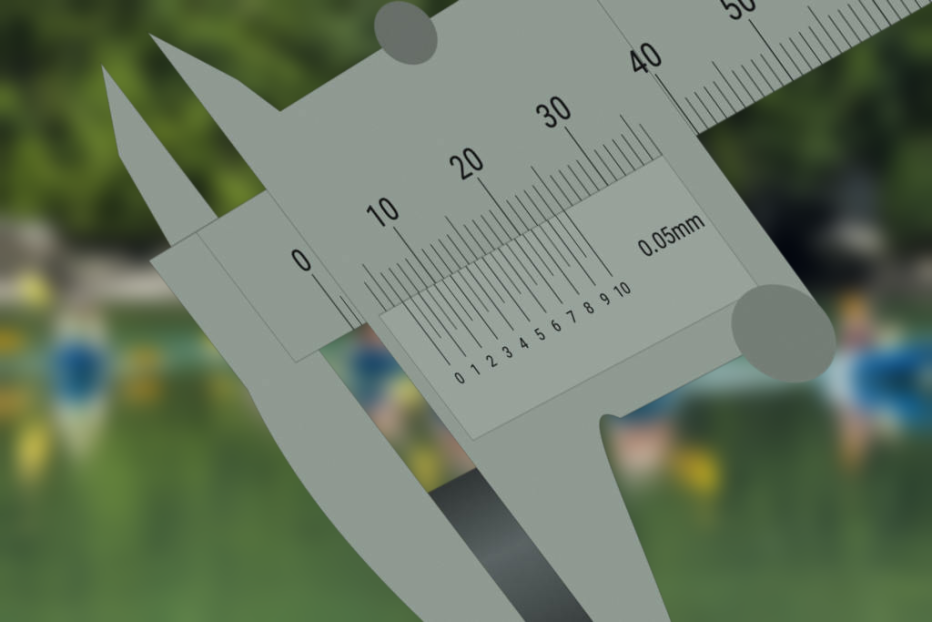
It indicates 6.0 mm
